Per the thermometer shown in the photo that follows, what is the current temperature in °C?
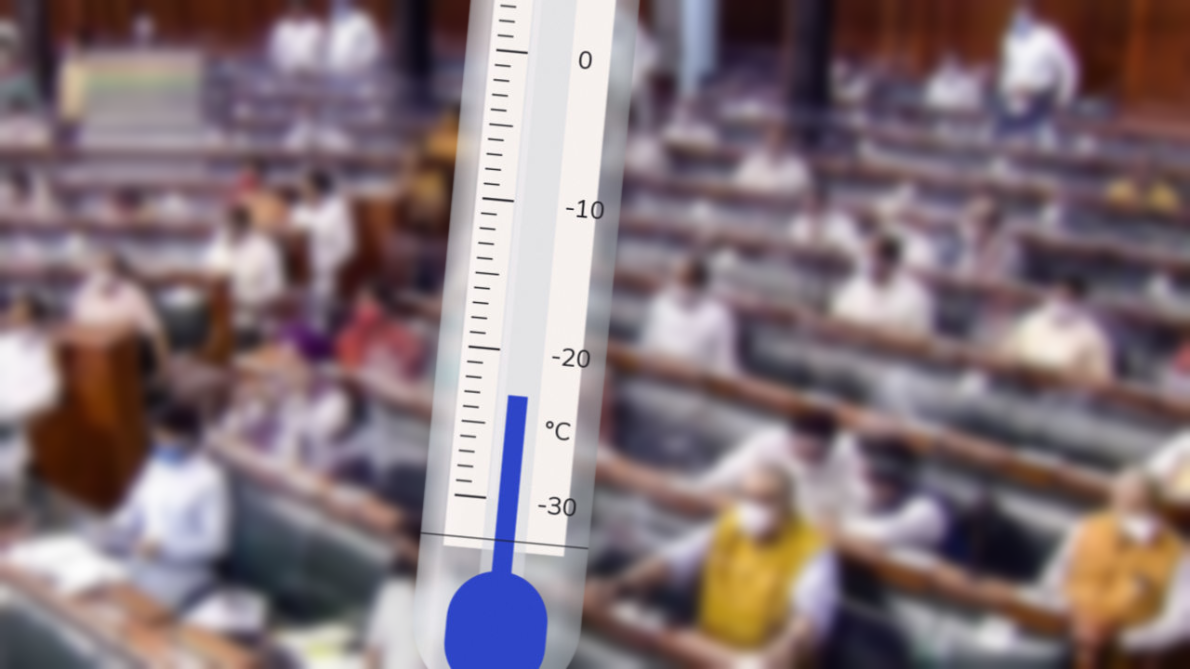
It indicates -23 °C
